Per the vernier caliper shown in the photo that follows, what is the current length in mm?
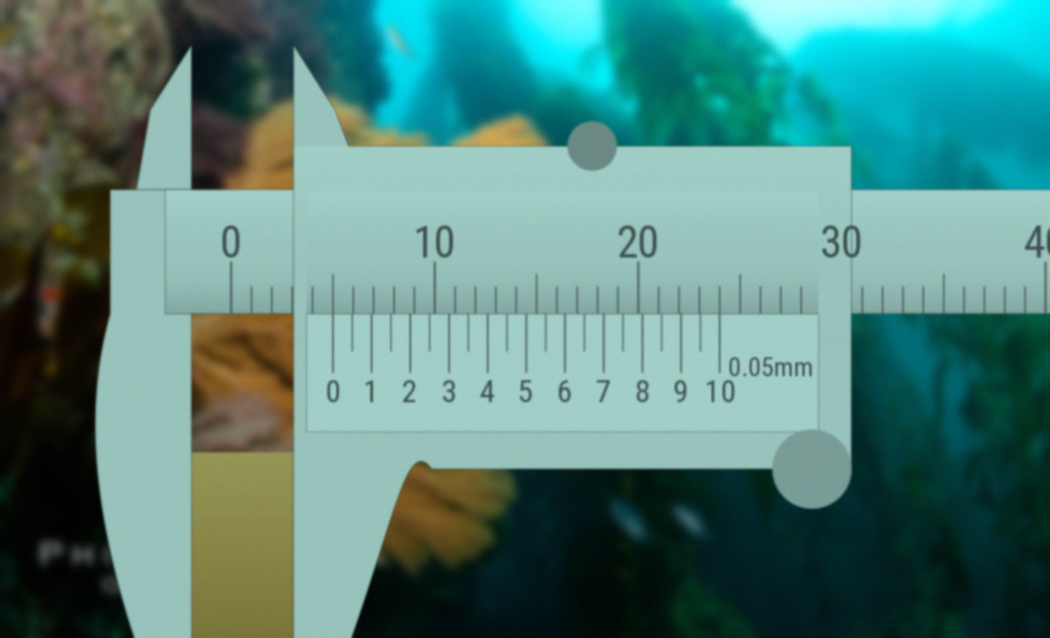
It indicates 5.0 mm
